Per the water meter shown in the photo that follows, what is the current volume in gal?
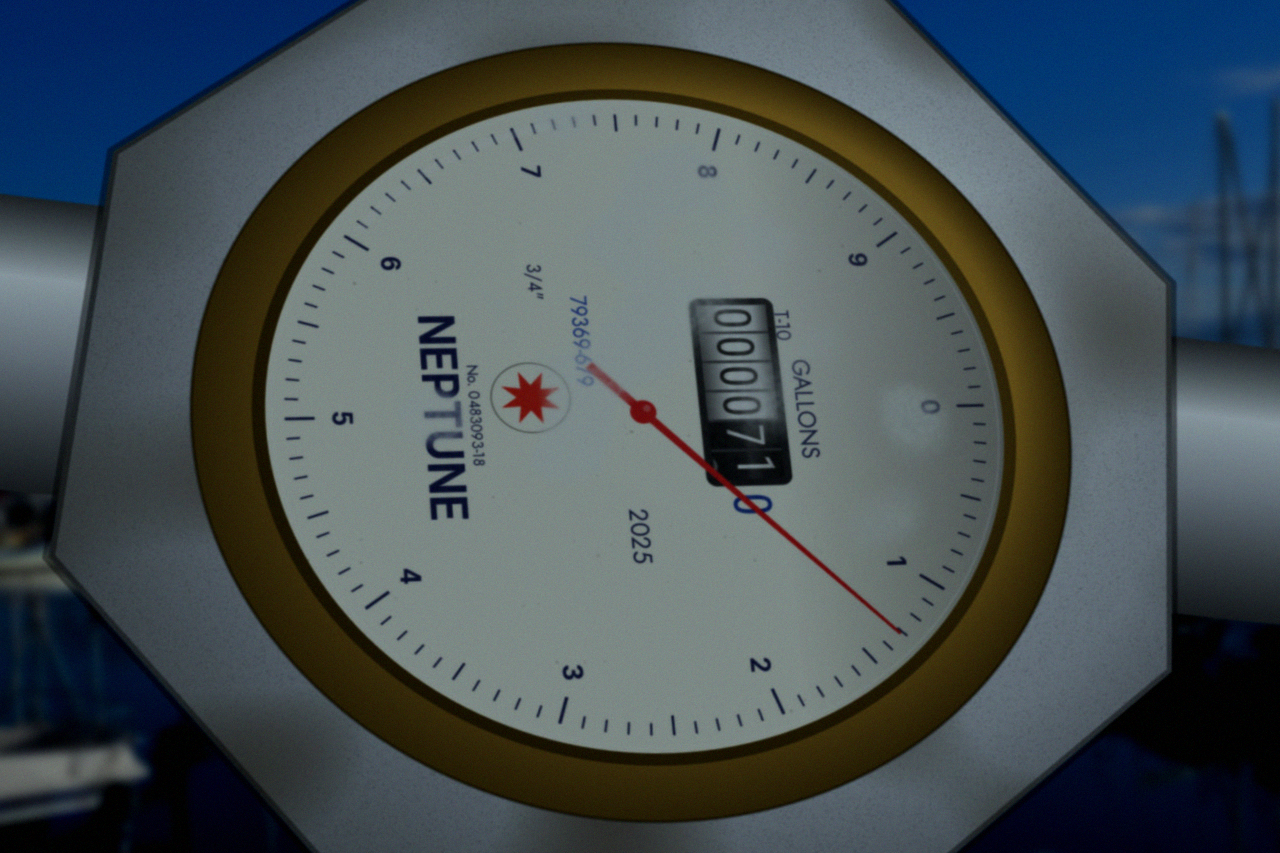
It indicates 711.3 gal
